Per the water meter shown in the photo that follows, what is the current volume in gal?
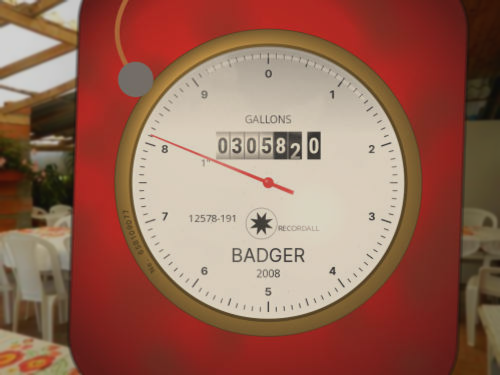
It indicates 305818.1 gal
